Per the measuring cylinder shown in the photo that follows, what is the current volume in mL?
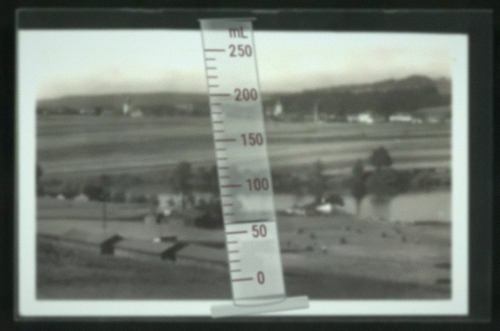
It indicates 60 mL
